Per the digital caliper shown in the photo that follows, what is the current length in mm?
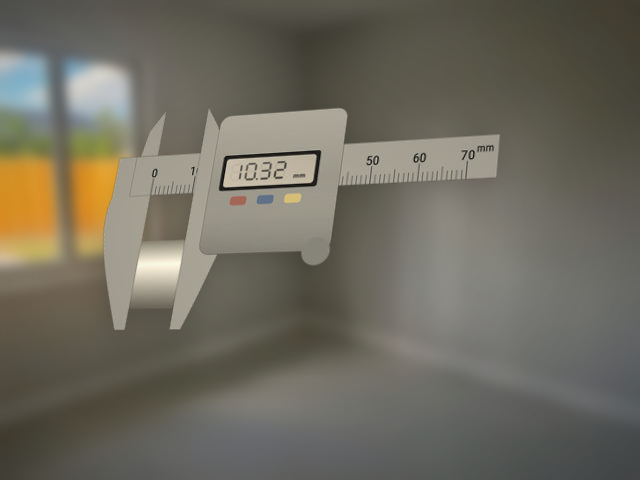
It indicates 10.32 mm
